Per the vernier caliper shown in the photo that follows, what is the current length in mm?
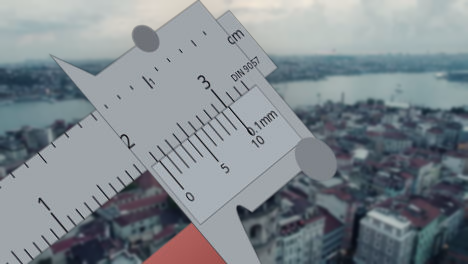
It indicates 21.2 mm
